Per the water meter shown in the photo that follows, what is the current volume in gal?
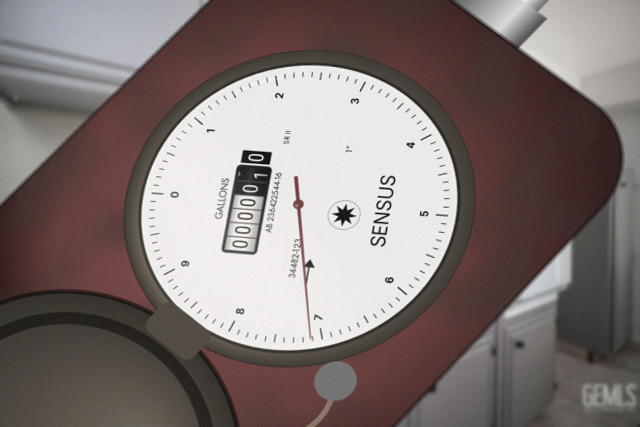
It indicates 7.1 gal
